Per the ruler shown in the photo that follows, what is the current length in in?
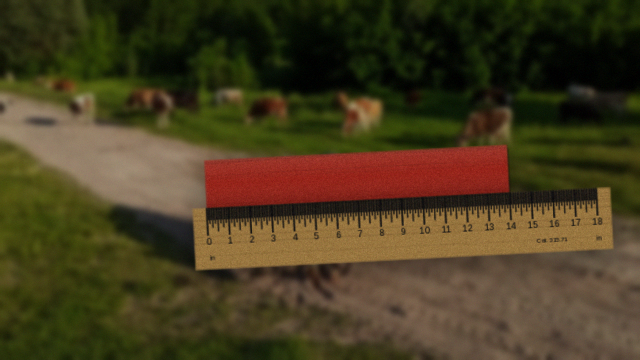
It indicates 14 in
